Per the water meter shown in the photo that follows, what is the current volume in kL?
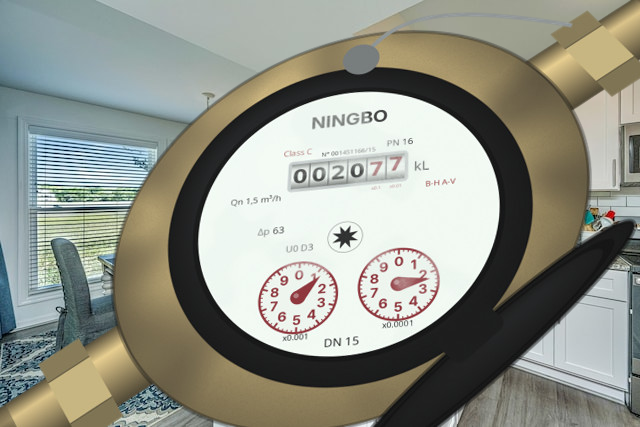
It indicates 20.7712 kL
